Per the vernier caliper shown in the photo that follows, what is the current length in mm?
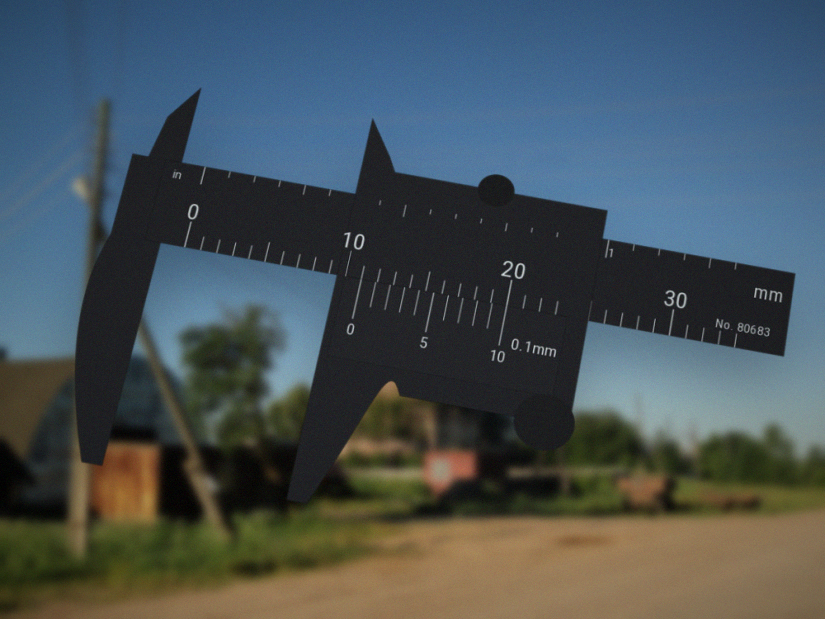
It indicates 11.0 mm
